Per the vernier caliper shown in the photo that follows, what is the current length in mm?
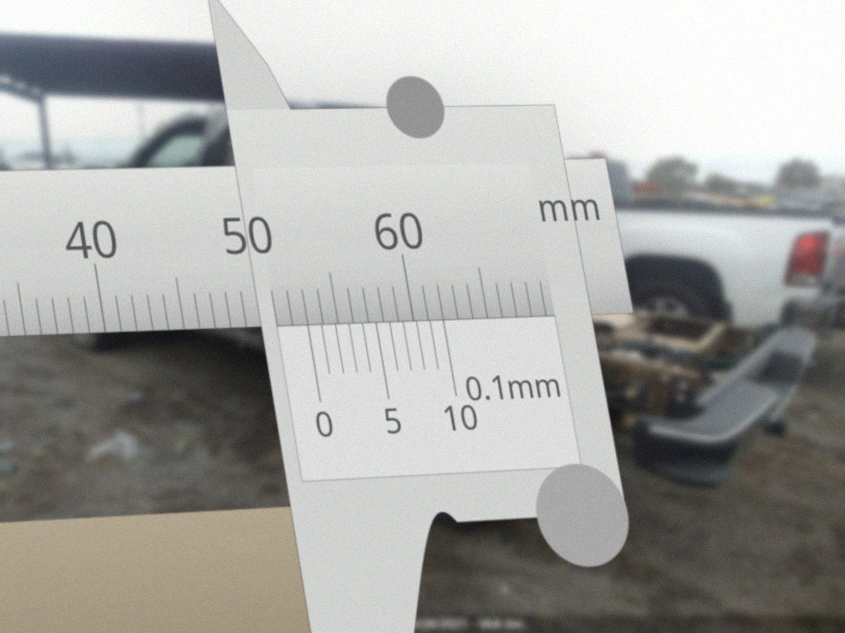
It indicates 53.0 mm
